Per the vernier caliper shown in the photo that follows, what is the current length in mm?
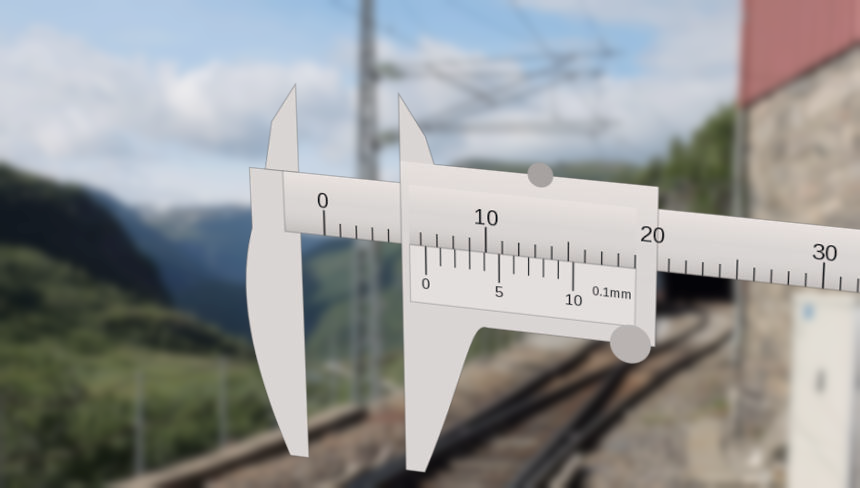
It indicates 6.3 mm
